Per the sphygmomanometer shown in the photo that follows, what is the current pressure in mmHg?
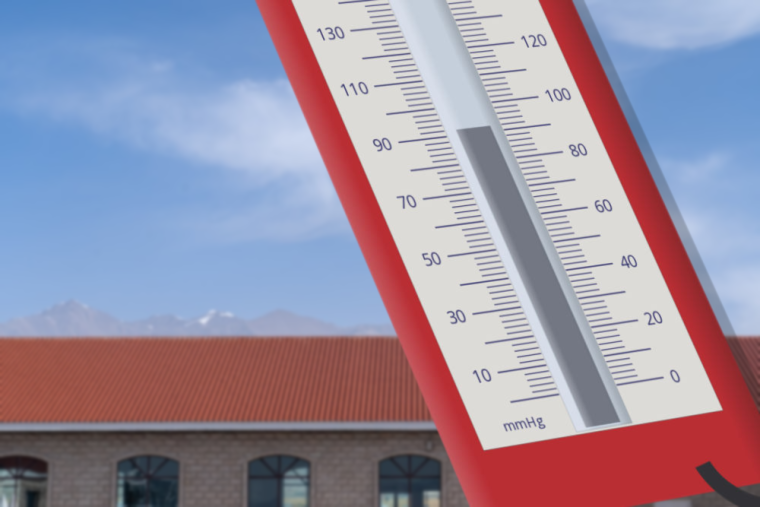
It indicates 92 mmHg
